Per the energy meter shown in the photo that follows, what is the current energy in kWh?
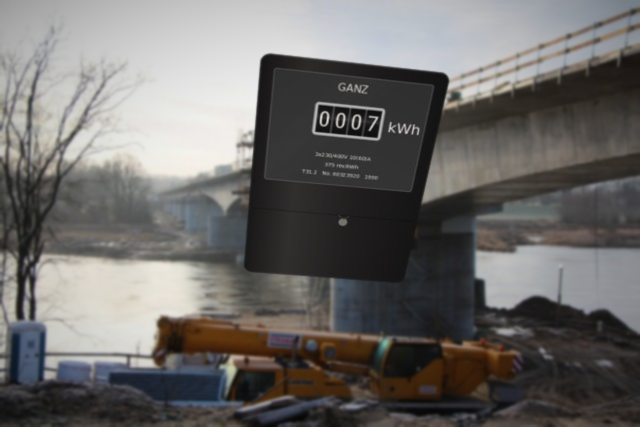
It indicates 7 kWh
